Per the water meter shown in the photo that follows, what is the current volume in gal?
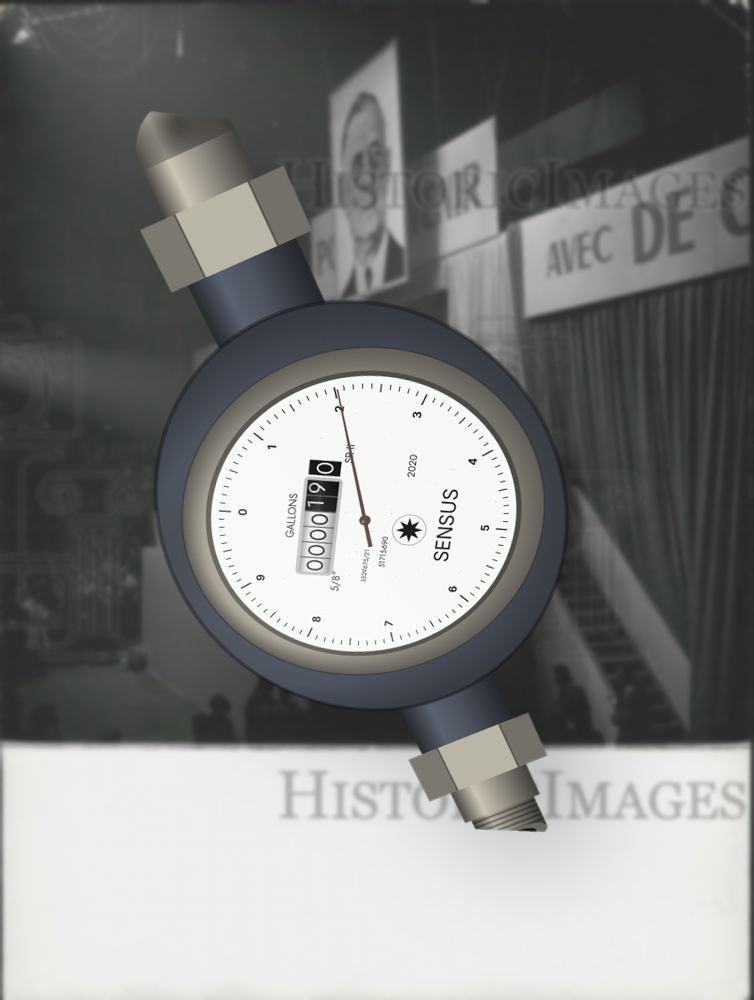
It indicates 192.0 gal
